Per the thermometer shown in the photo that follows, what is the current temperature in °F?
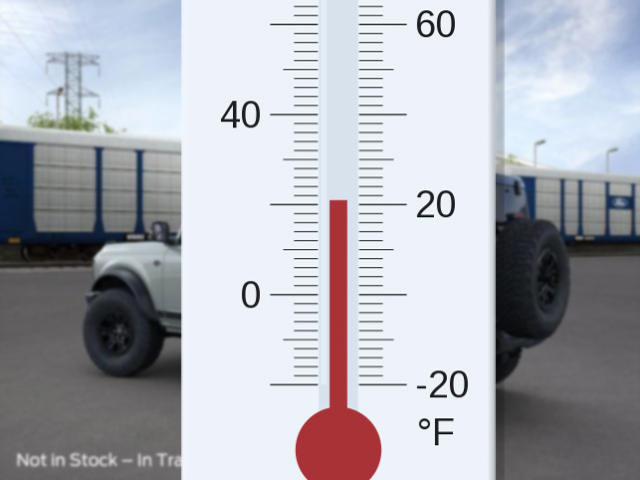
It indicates 21 °F
